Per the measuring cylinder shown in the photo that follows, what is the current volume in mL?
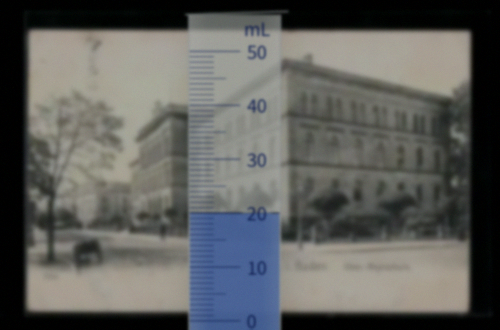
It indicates 20 mL
